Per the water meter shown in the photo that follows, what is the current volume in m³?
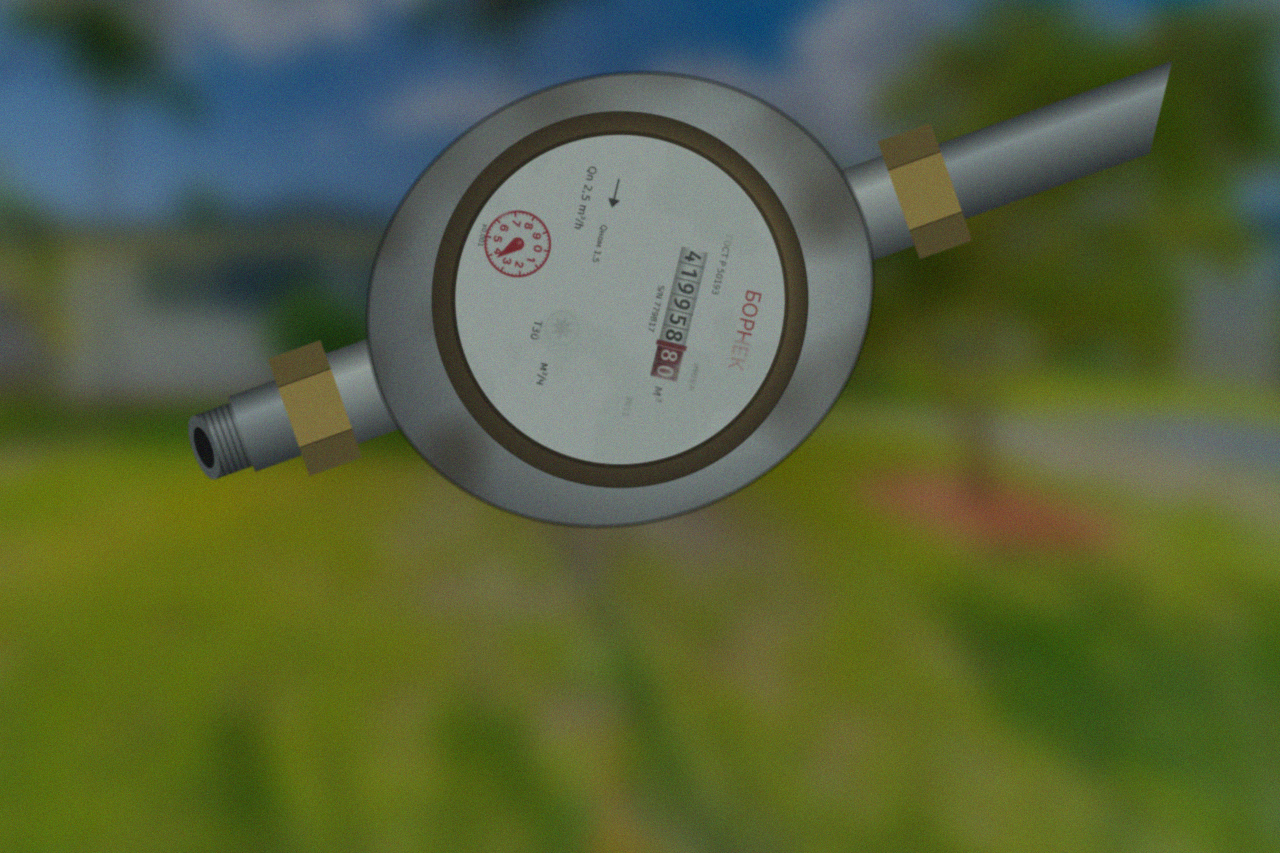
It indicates 419958.803 m³
